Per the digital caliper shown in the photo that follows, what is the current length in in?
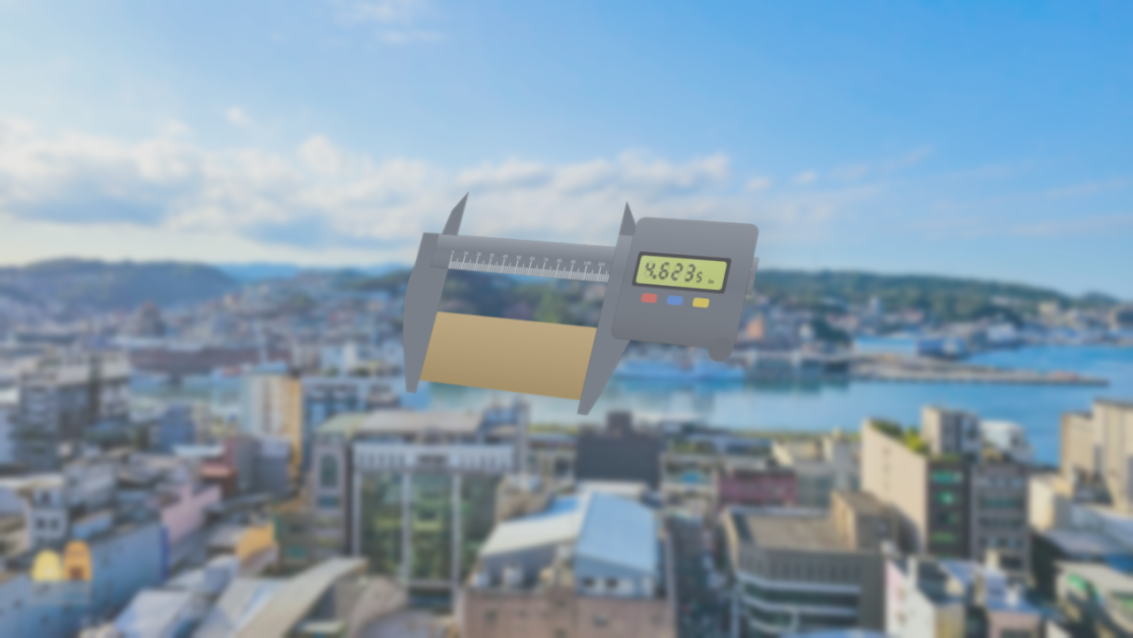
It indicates 4.6235 in
